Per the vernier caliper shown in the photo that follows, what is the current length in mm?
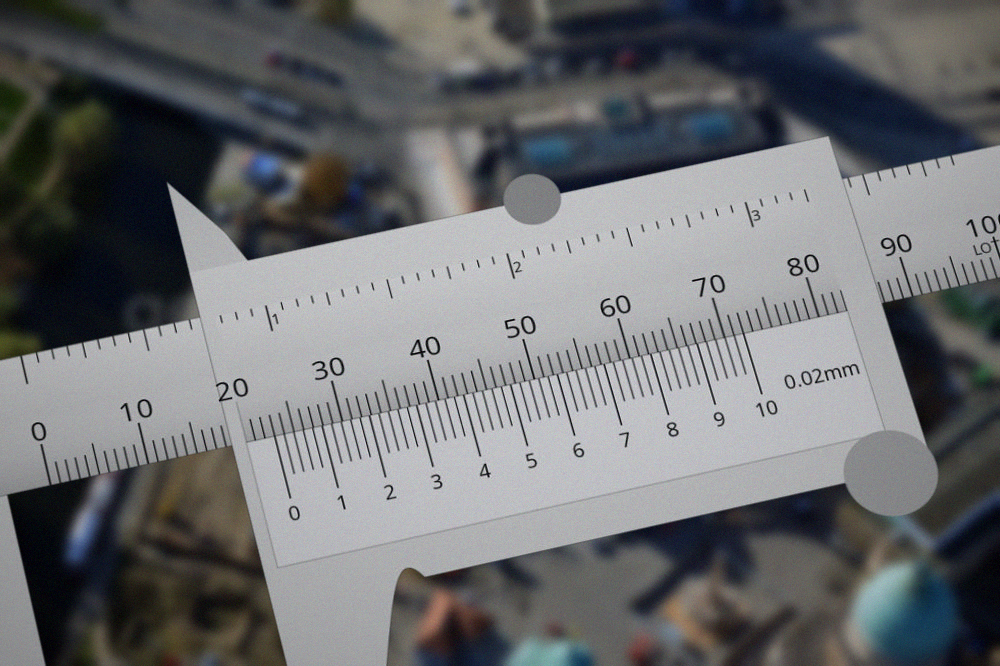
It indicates 23.0 mm
